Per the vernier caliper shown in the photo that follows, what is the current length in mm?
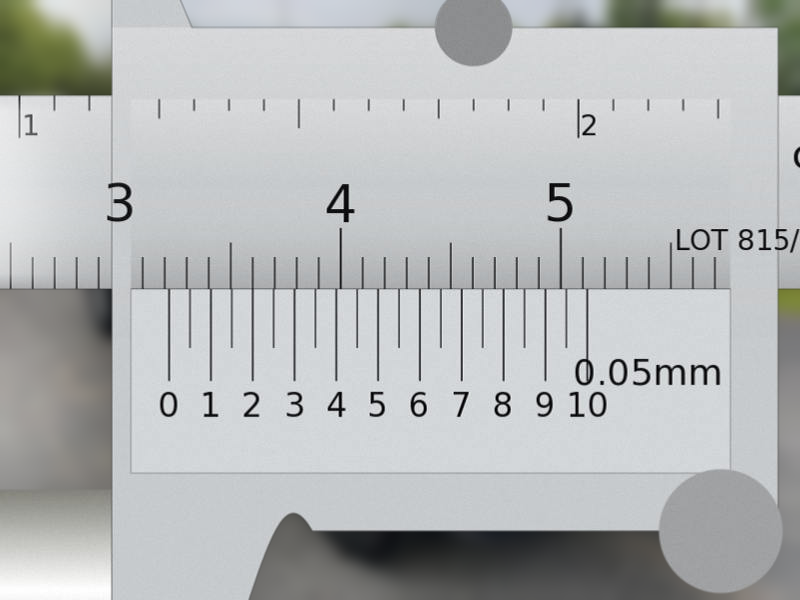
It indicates 32.2 mm
